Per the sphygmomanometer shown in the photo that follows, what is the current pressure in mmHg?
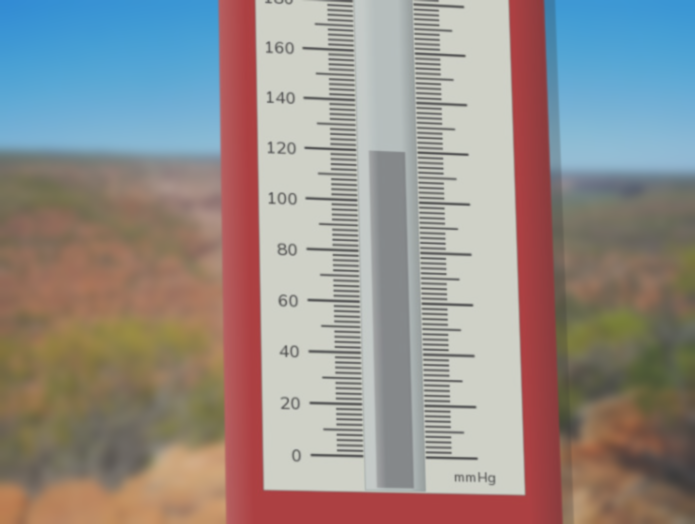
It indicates 120 mmHg
